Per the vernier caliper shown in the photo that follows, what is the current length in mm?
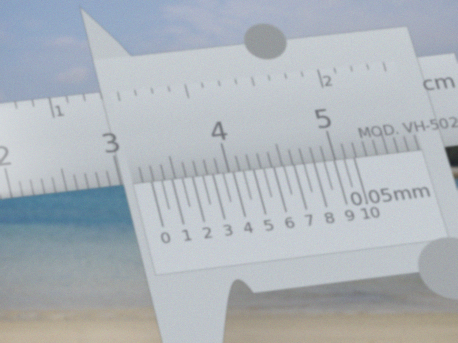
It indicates 32.8 mm
